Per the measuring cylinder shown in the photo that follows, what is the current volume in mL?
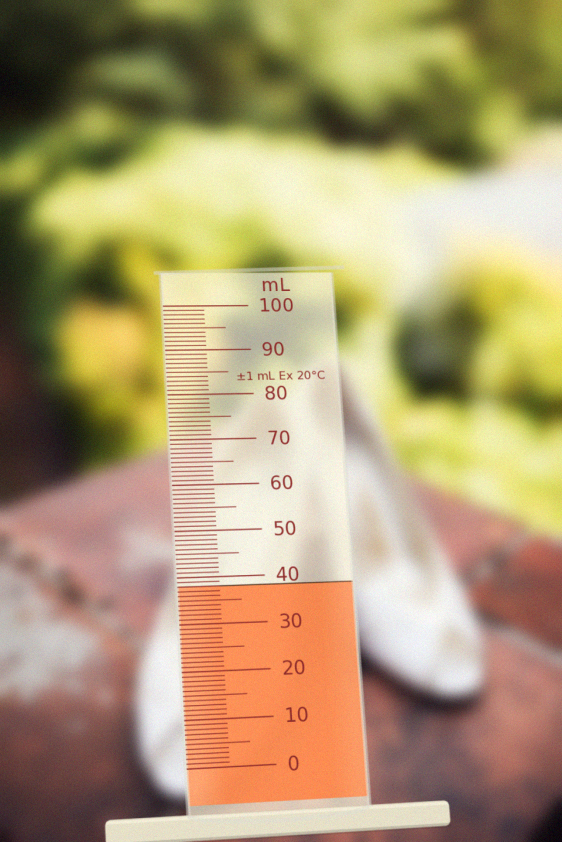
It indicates 38 mL
